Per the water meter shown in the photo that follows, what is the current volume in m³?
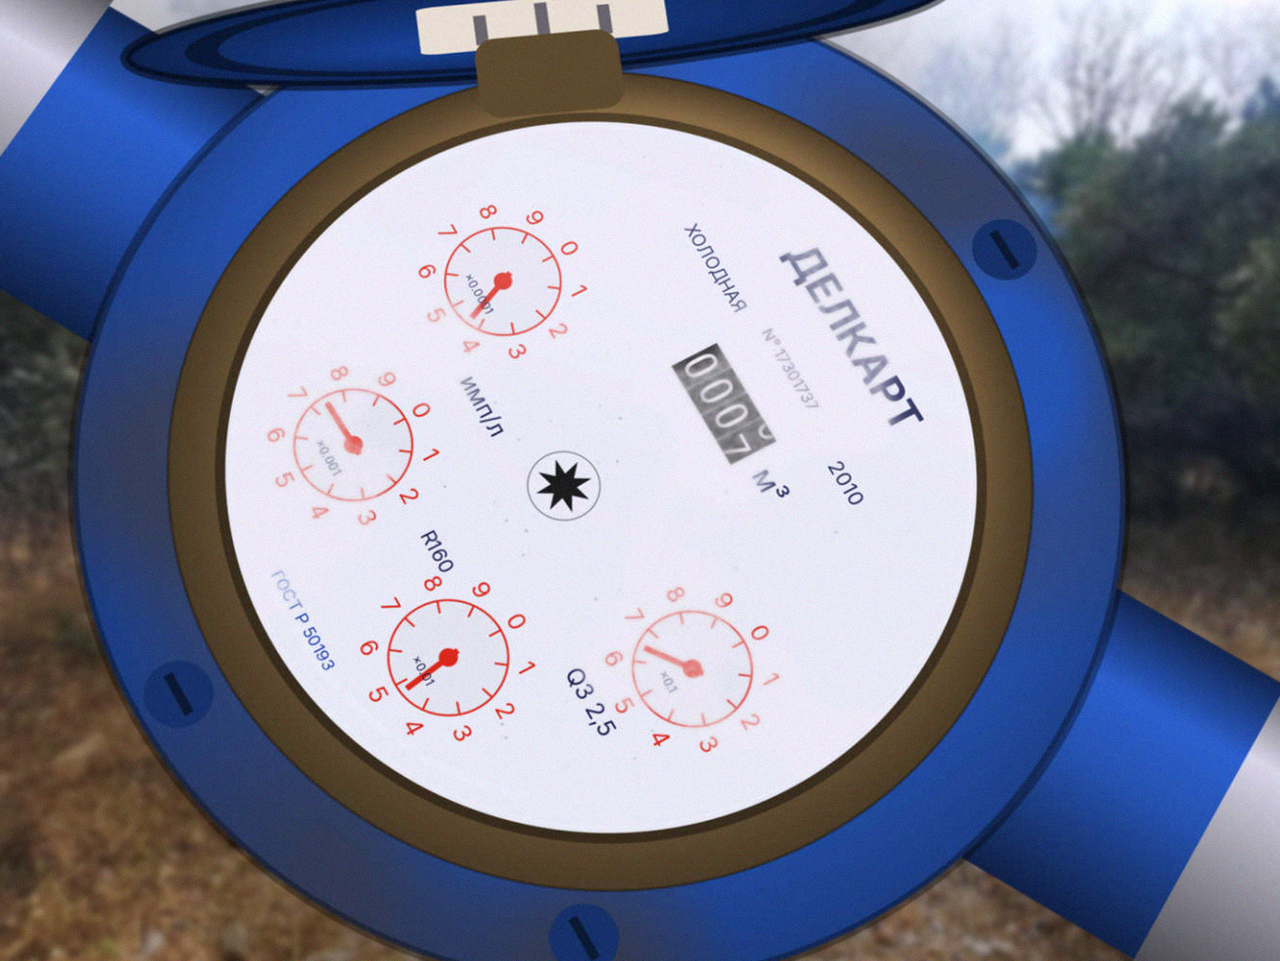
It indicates 6.6474 m³
